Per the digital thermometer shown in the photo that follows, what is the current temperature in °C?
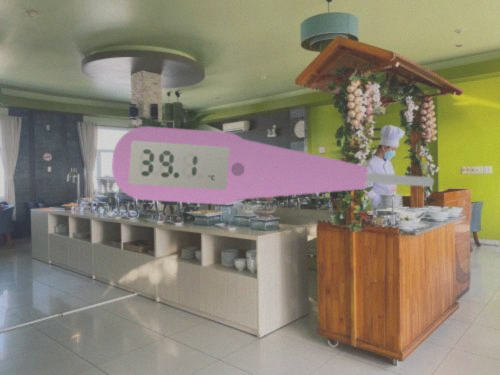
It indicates 39.1 °C
